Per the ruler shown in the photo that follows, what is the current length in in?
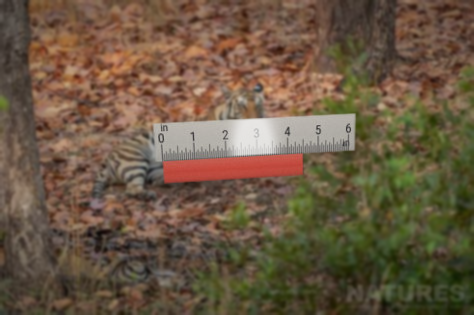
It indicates 4.5 in
